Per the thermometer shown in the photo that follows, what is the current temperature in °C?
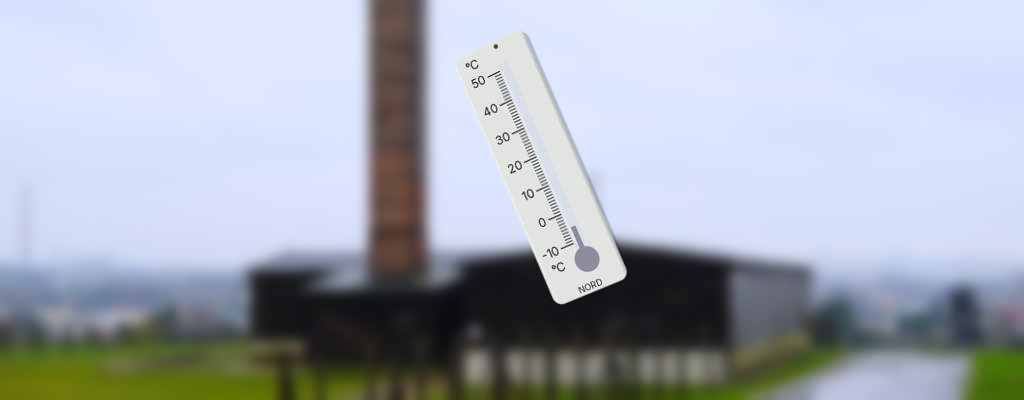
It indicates -5 °C
